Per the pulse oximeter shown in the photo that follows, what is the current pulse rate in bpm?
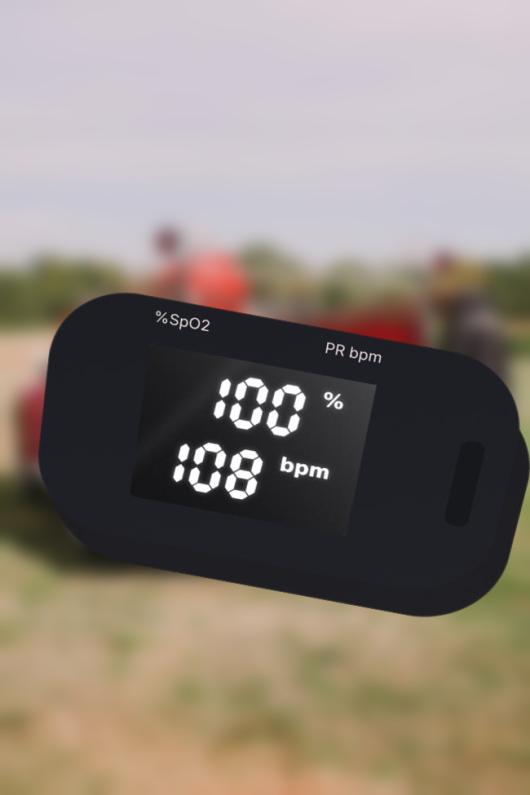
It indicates 108 bpm
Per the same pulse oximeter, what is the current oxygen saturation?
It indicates 100 %
